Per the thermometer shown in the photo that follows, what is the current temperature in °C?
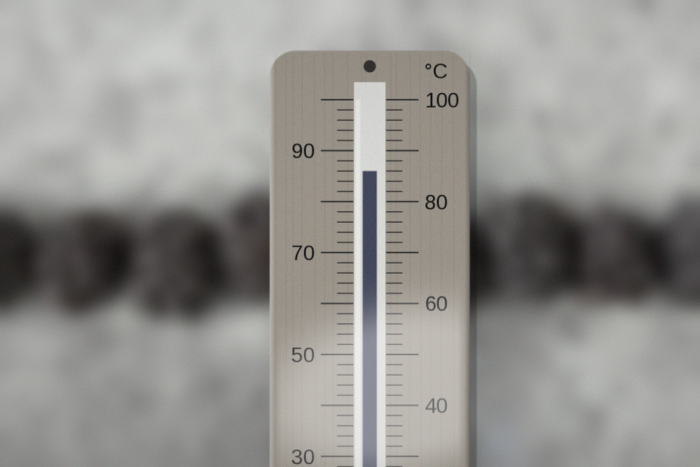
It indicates 86 °C
